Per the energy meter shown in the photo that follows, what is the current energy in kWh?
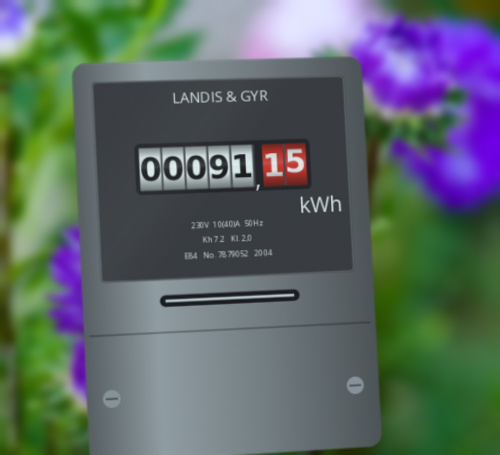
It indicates 91.15 kWh
